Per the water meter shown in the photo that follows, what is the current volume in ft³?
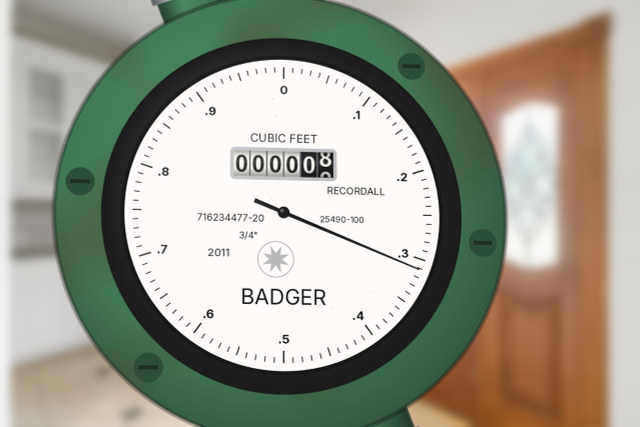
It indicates 8.31 ft³
